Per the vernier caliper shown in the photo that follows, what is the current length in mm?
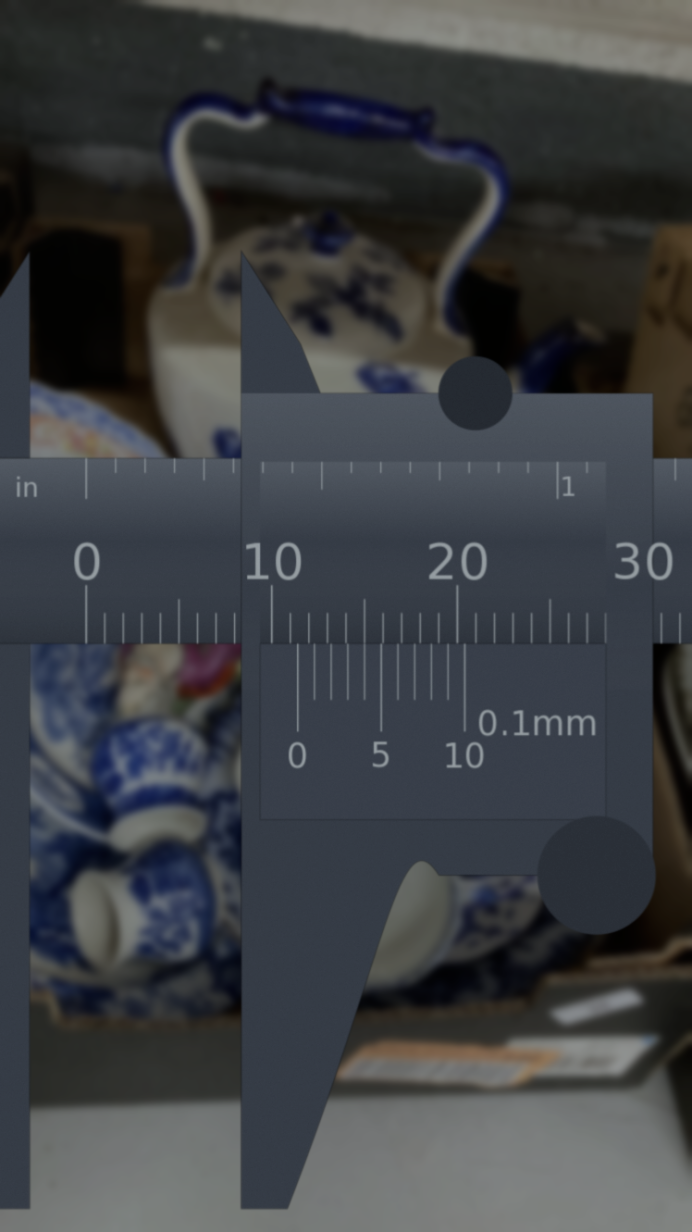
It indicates 11.4 mm
